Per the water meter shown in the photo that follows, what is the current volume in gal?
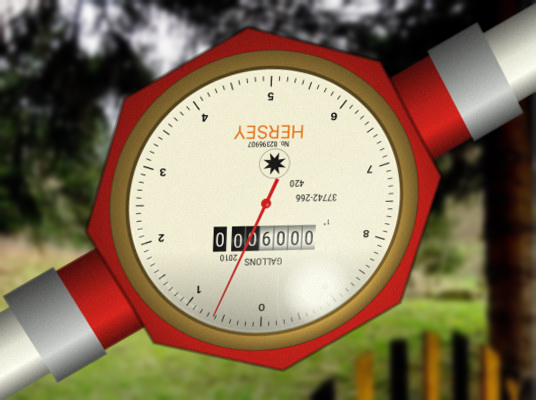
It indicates 9000.6 gal
